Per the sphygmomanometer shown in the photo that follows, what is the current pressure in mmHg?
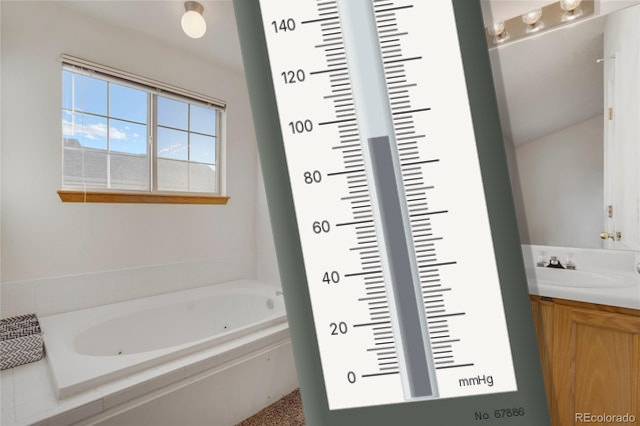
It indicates 92 mmHg
